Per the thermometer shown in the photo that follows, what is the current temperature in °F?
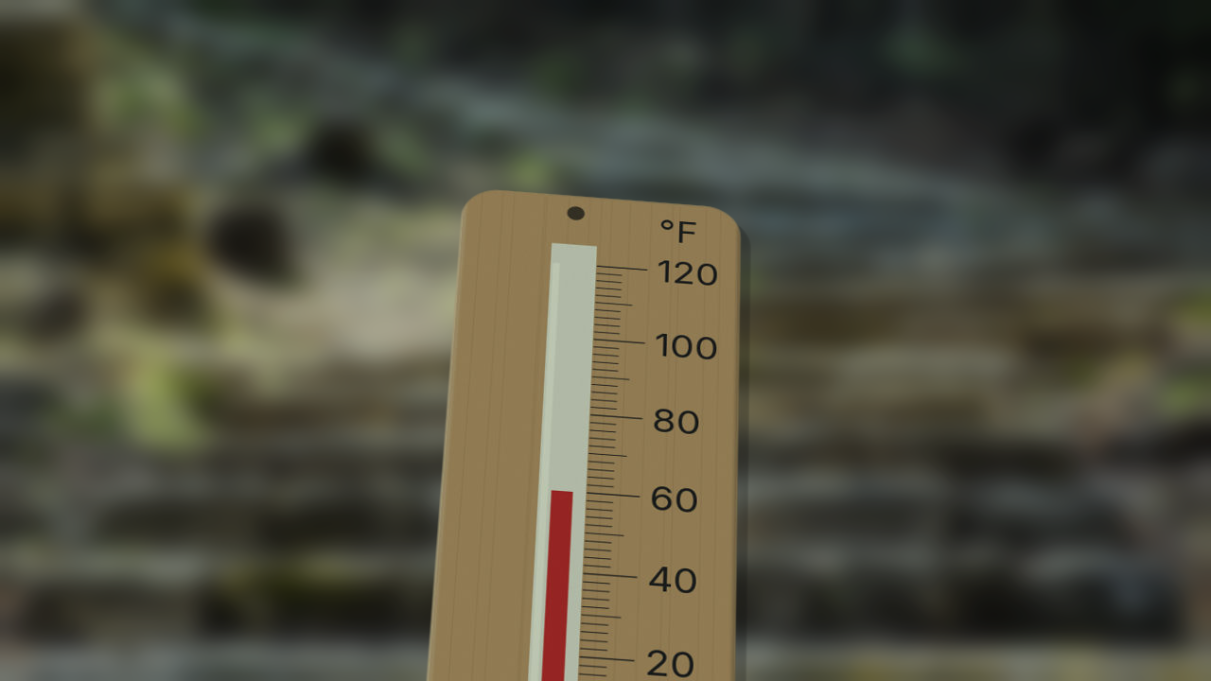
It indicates 60 °F
